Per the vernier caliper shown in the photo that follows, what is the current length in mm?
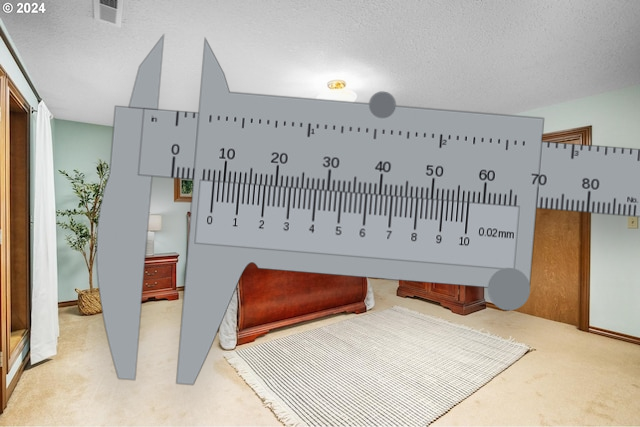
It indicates 8.0 mm
